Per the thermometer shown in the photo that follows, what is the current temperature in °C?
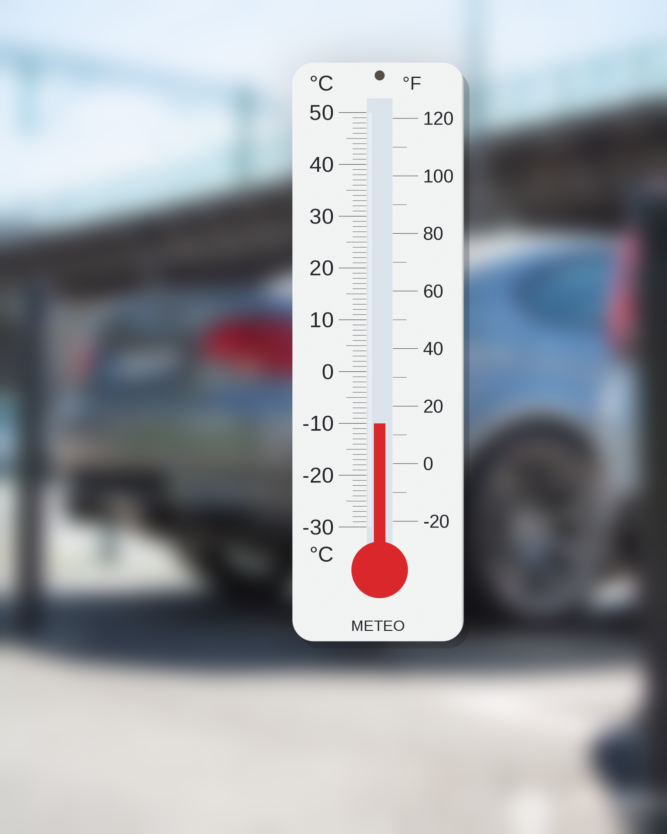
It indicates -10 °C
